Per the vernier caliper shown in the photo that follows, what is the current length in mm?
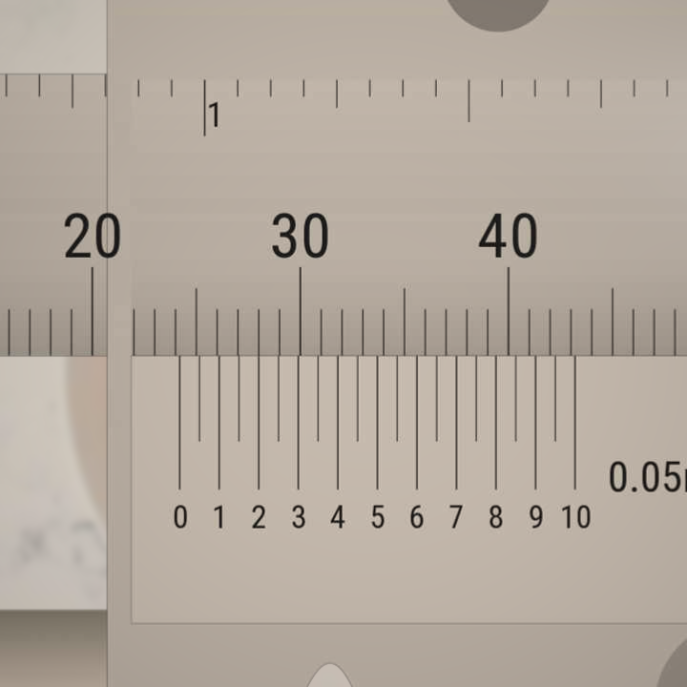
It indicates 24.2 mm
